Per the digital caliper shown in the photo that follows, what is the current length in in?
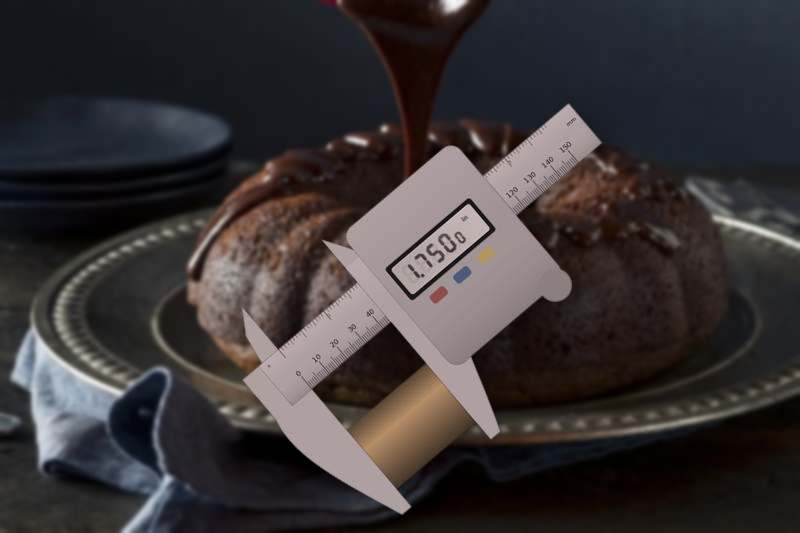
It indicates 1.7500 in
